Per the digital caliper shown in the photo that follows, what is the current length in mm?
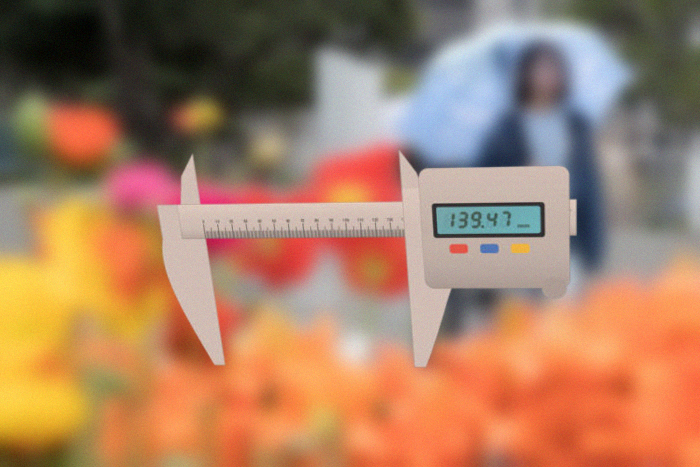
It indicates 139.47 mm
